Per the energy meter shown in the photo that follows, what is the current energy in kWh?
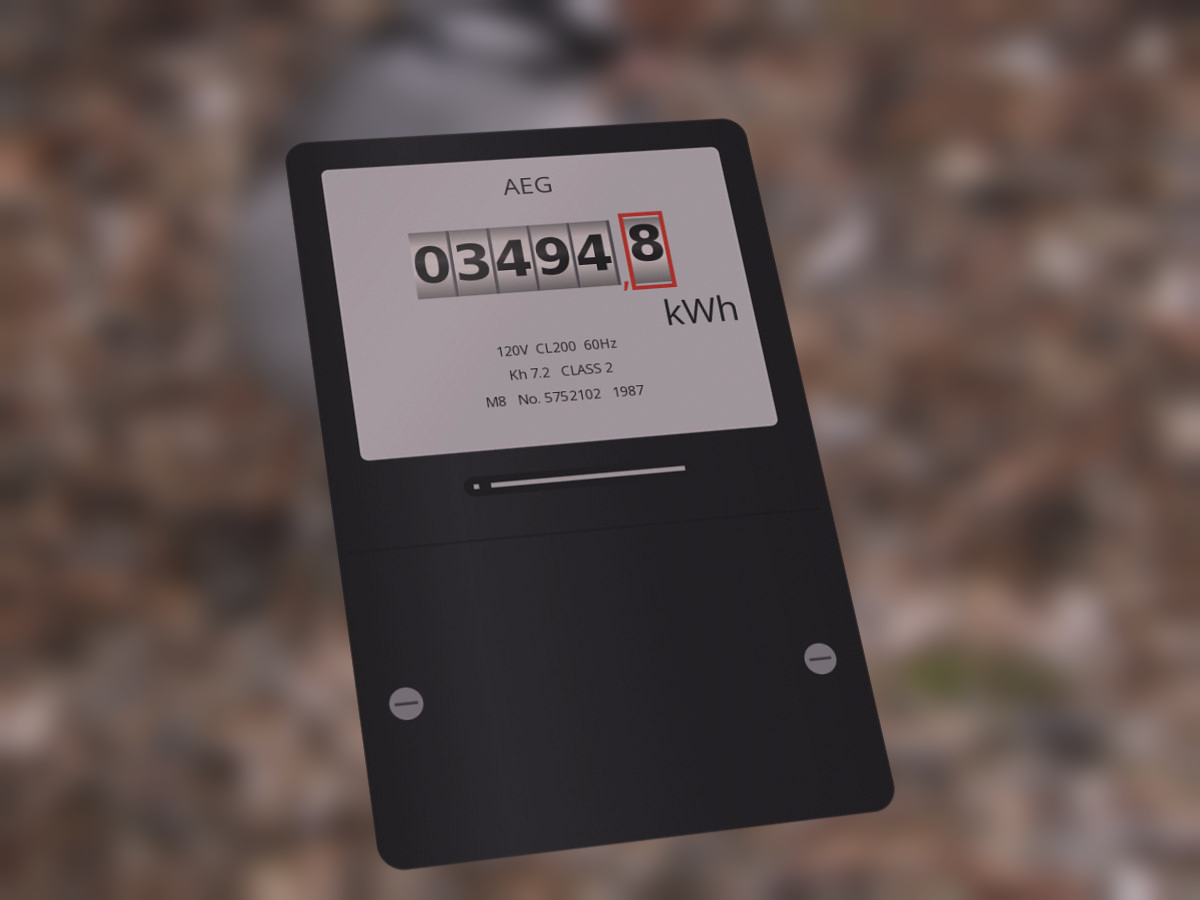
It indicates 3494.8 kWh
